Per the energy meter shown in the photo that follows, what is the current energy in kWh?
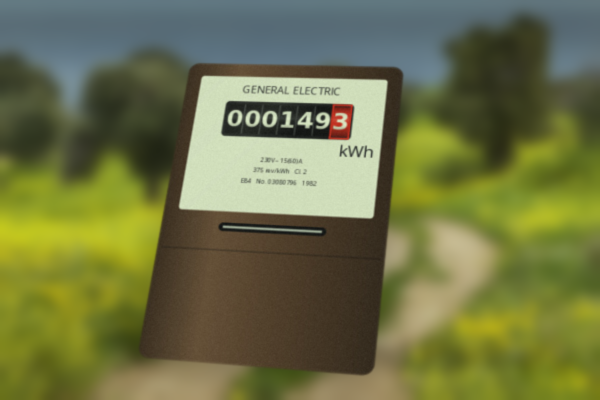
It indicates 149.3 kWh
